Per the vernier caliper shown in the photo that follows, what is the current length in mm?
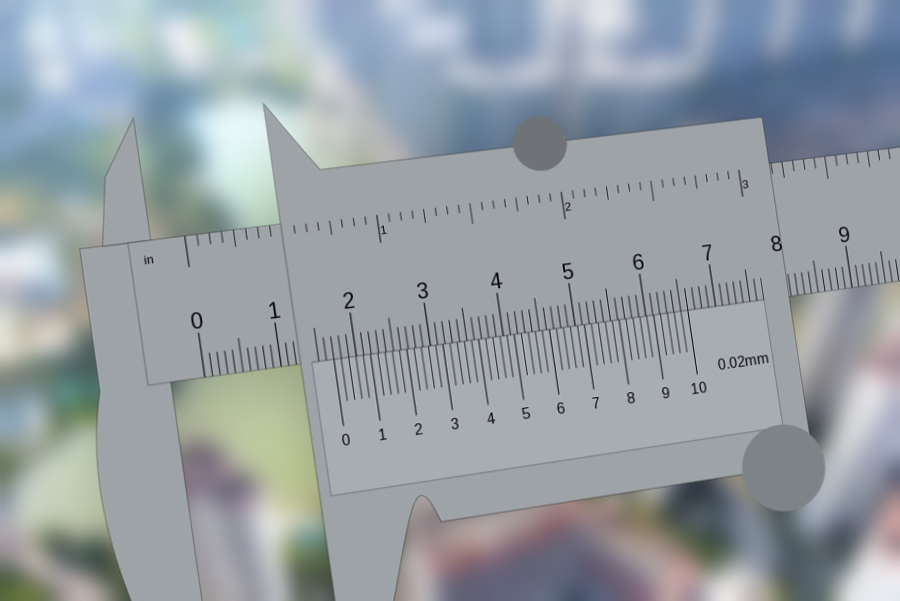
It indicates 17.0 mm
